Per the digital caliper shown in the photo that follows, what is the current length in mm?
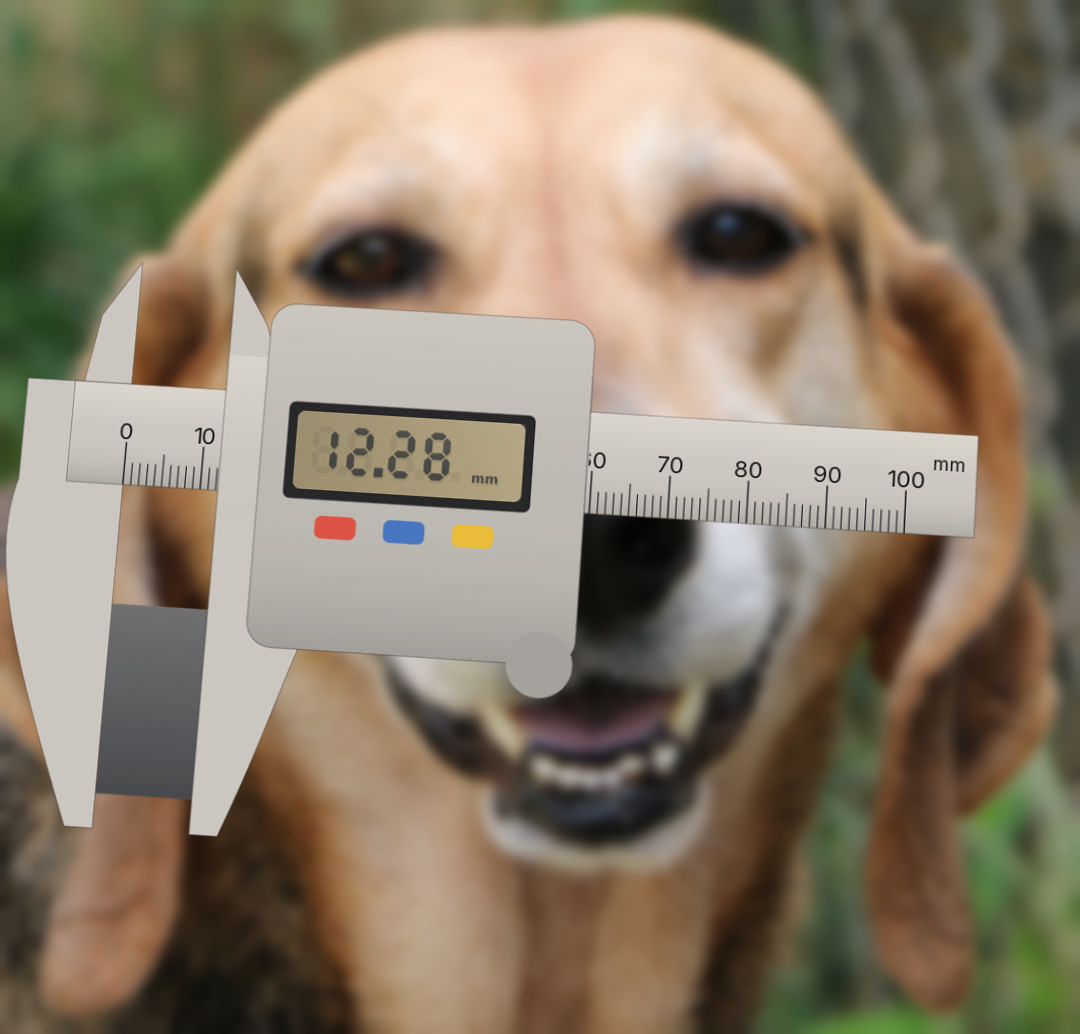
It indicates 12.28 mm
